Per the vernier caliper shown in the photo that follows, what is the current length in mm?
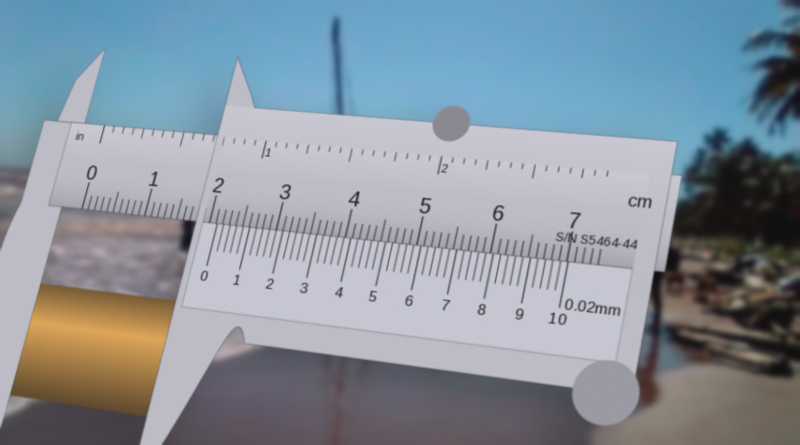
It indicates 21.2 mm
